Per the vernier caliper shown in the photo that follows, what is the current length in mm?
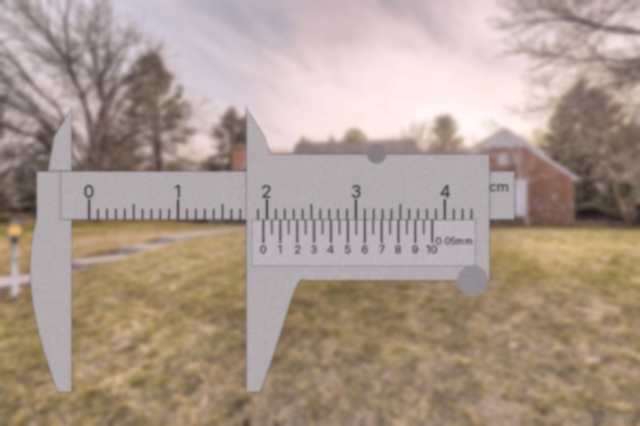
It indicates 19.6 mm
